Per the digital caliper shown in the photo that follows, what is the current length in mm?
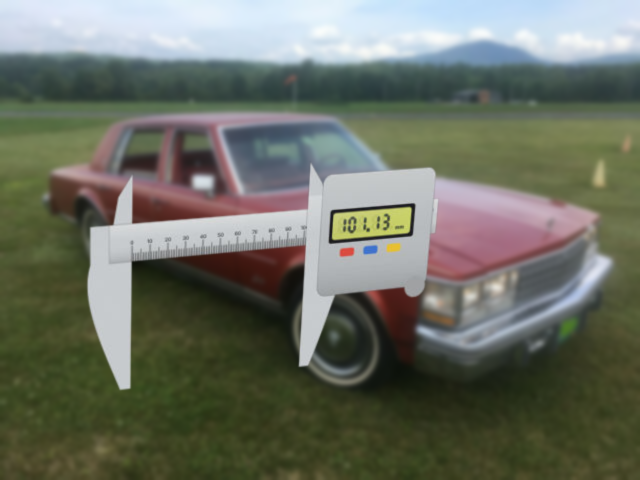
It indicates 101.13 mm
